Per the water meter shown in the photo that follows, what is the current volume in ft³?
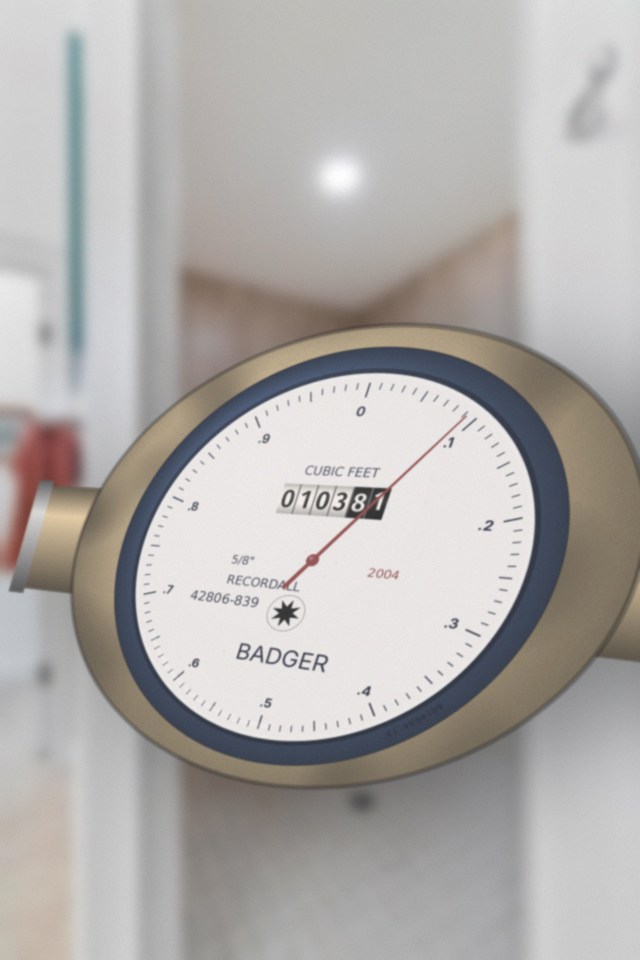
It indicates 10381.09 ft³
